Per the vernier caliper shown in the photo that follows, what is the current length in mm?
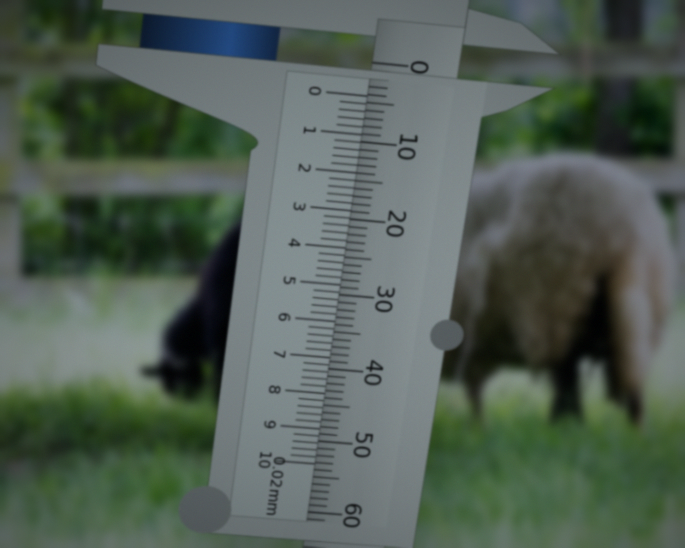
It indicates 4.2 mm
